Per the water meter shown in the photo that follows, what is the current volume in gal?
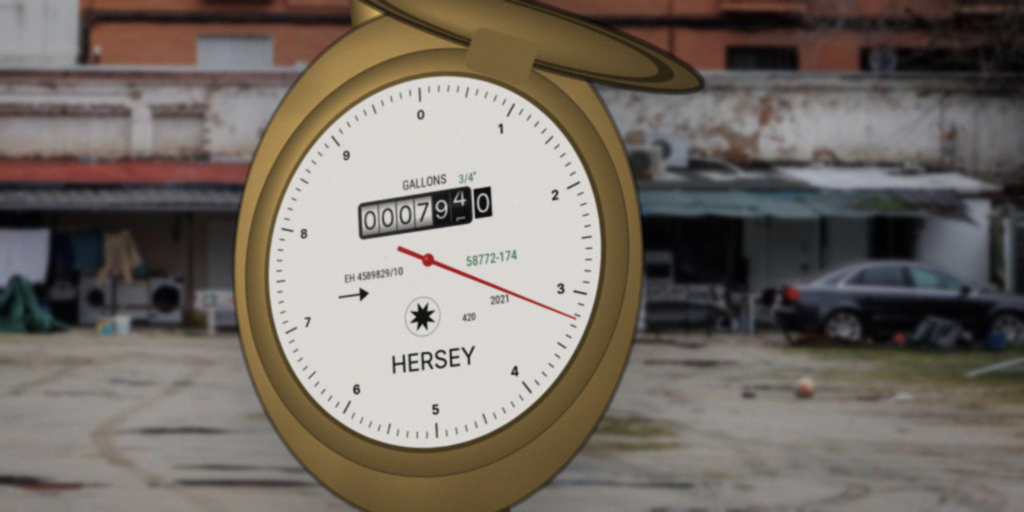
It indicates 7943.2 gal
